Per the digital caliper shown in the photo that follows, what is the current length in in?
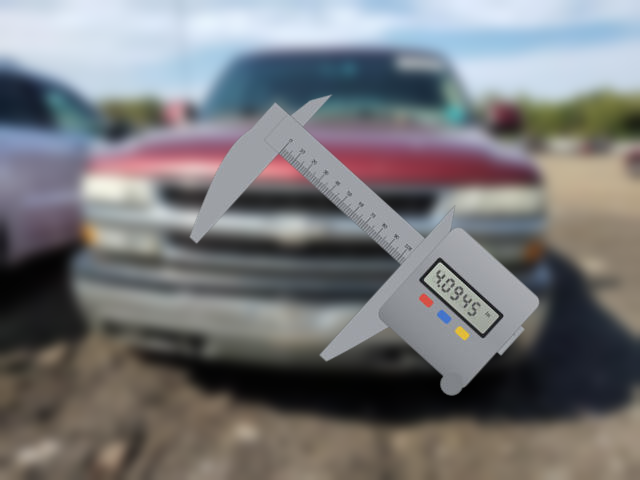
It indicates 4.0945 in
